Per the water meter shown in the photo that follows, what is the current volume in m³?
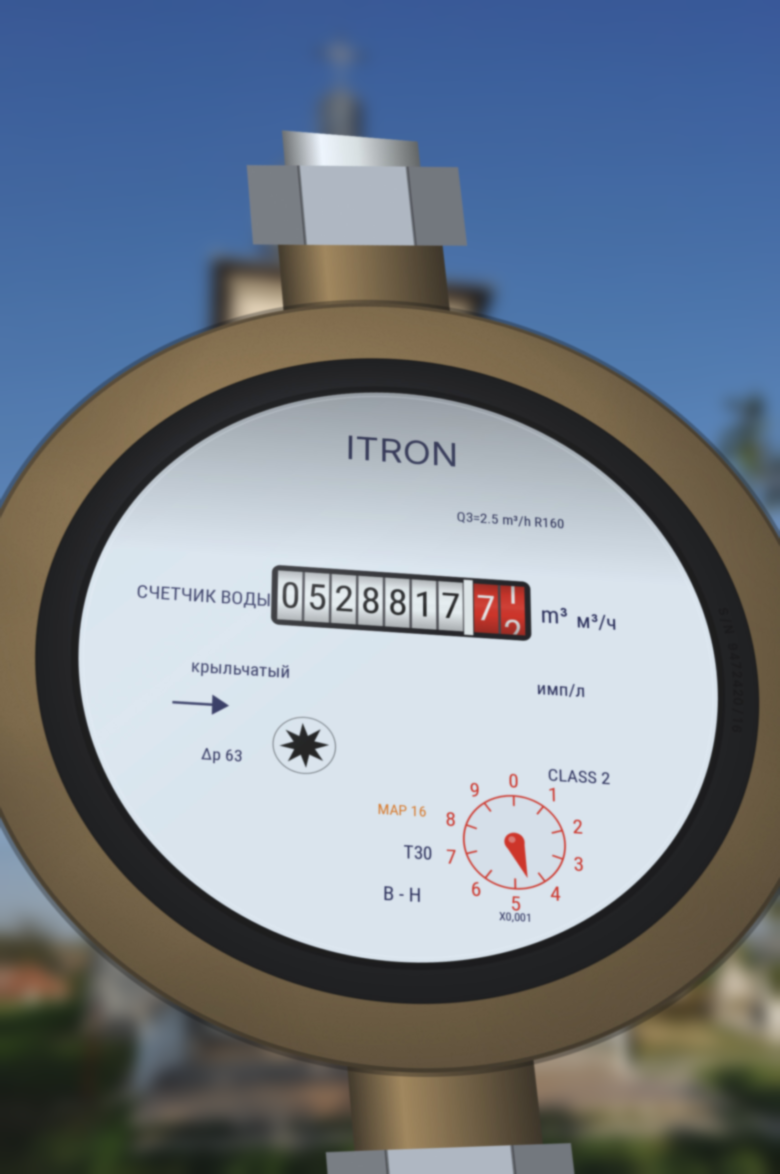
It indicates 528817.714 m³
